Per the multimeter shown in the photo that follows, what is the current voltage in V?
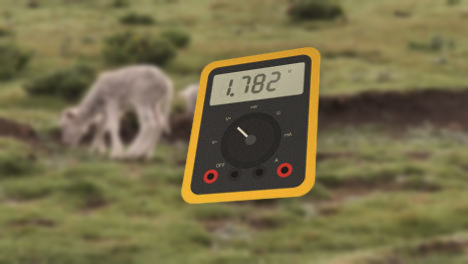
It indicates 1.782 V
